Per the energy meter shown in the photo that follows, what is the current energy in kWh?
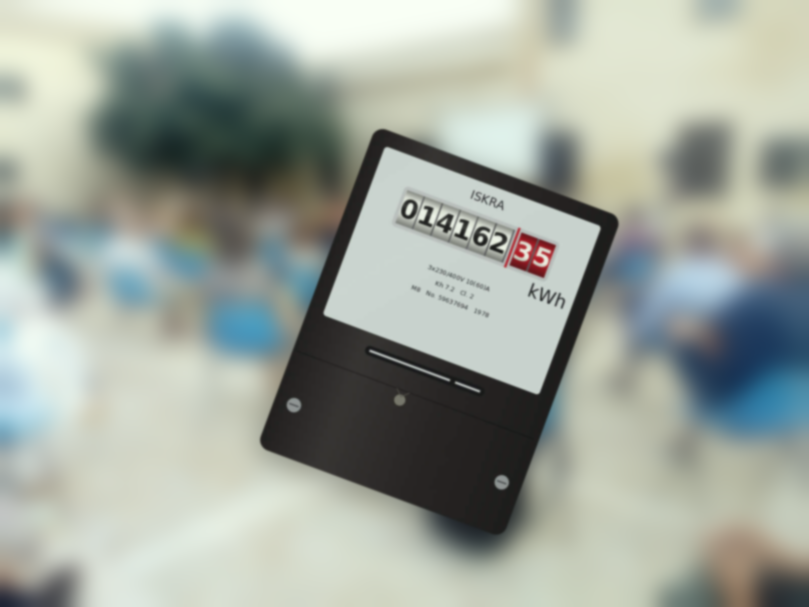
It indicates 14162.35 kWh
